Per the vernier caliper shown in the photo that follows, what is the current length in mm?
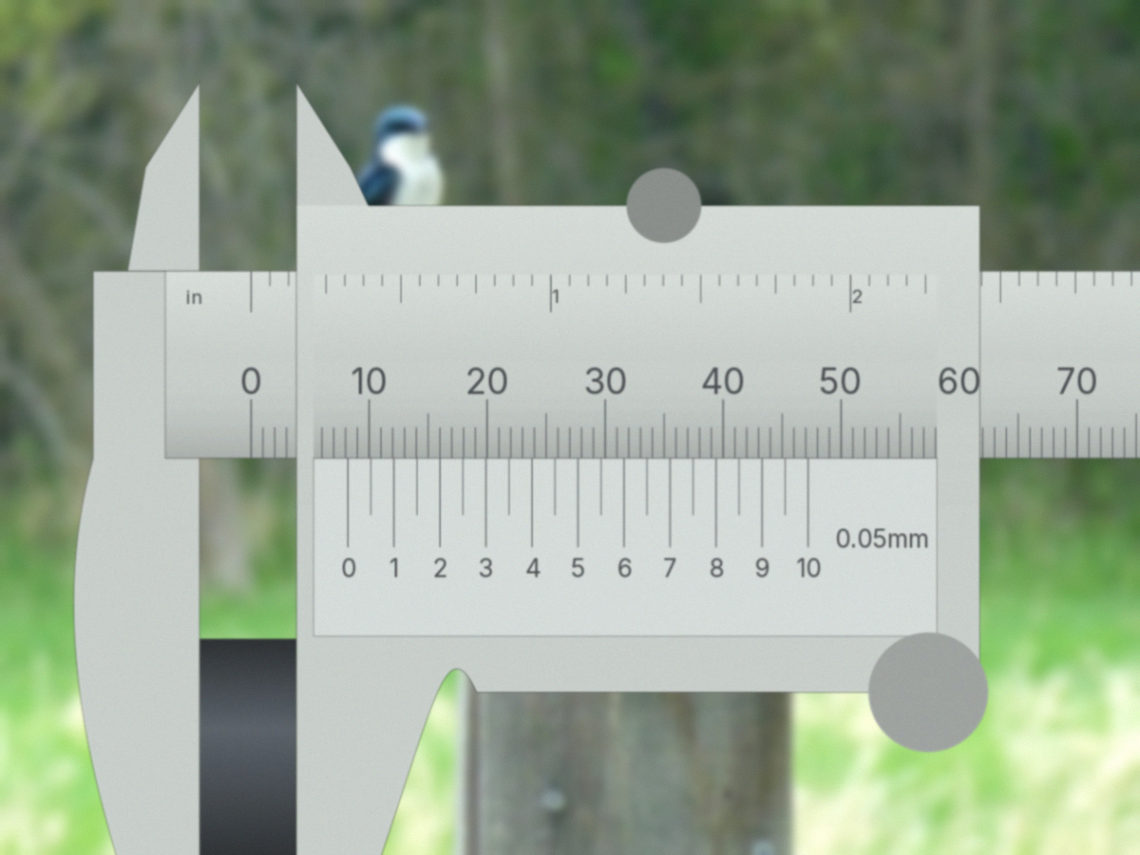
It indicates 8.2 mm
